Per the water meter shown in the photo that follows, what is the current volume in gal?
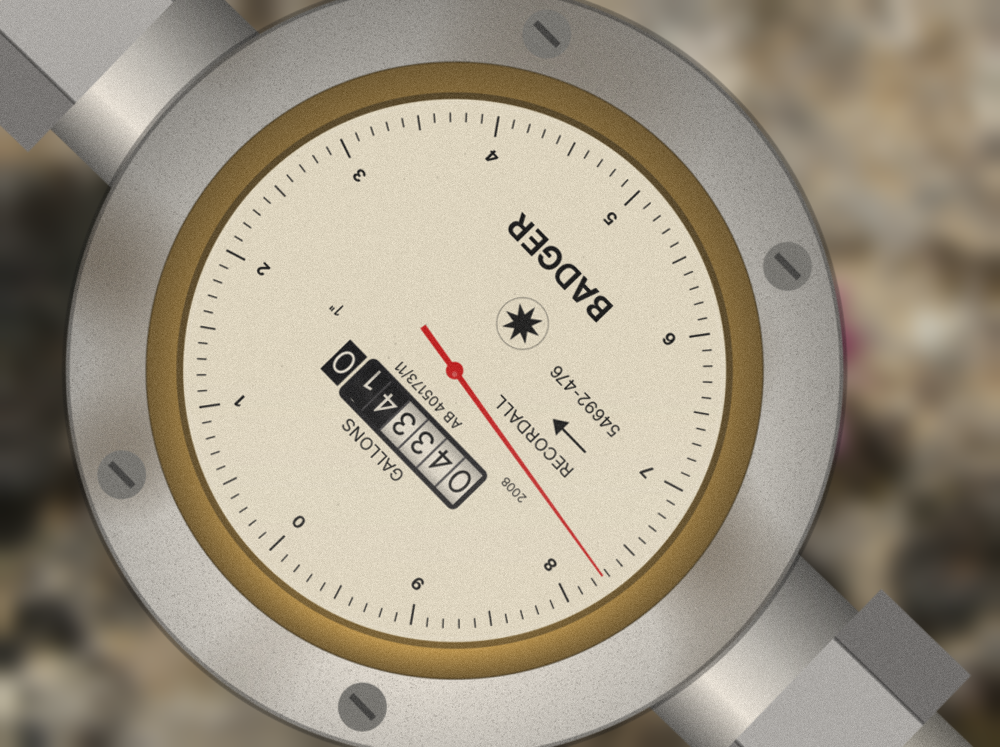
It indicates 433407.7 gal
